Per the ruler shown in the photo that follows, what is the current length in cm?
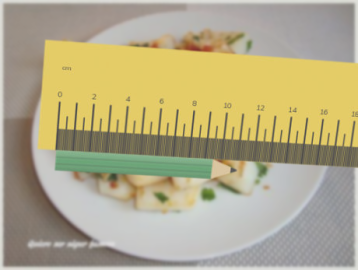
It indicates 11 cm
